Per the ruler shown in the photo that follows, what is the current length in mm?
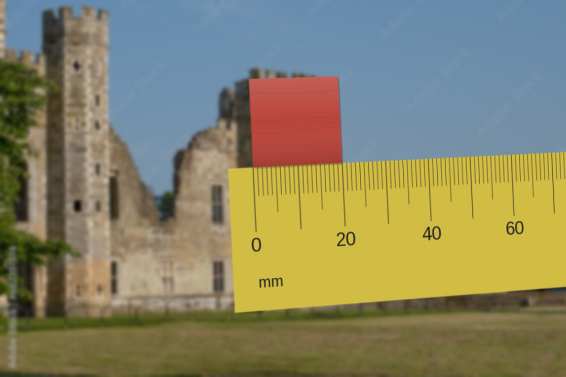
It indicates 20 mm
